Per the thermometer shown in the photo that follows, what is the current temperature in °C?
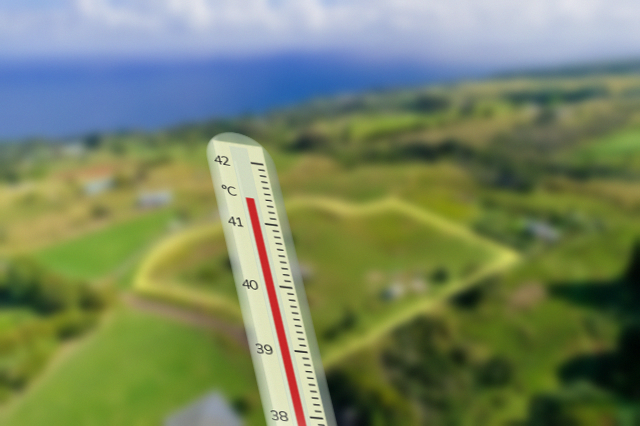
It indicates 41.4 °C
